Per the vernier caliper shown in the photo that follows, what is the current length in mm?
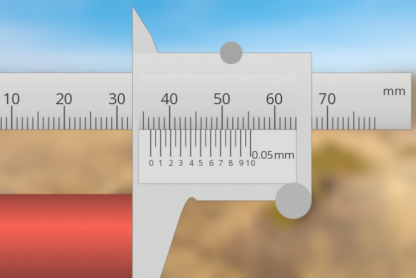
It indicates 36.4 mm
